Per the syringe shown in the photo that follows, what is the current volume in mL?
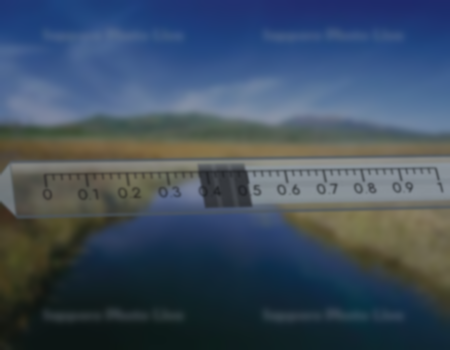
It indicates 0.38 mL
